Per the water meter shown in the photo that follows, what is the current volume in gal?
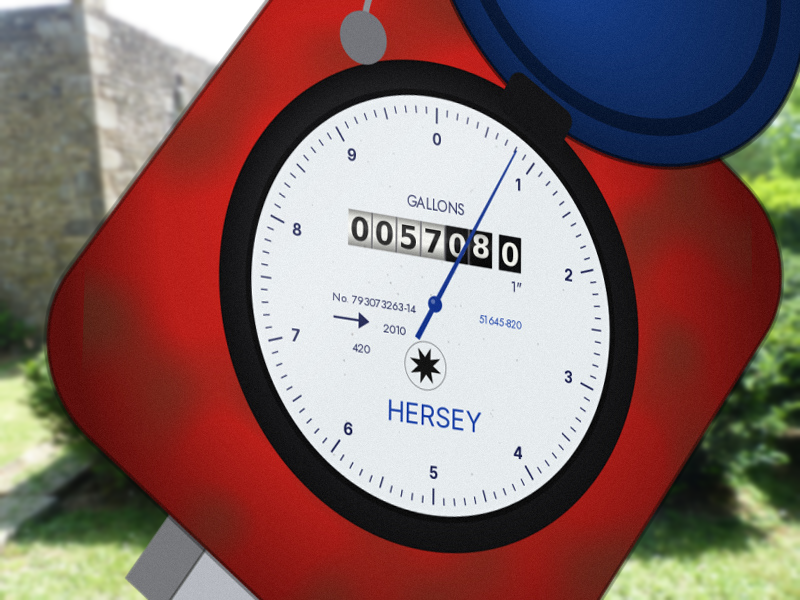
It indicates 57080.8 gal
